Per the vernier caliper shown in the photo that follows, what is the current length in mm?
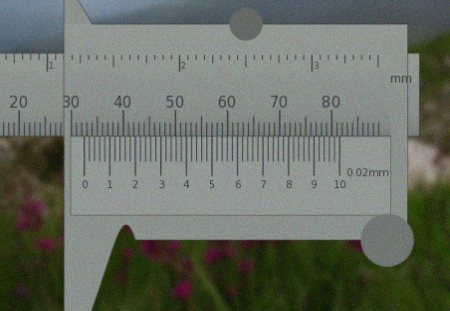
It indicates 32.5 mm
